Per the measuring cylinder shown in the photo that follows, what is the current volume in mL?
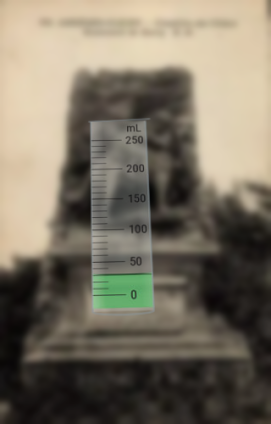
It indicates 30 mL
